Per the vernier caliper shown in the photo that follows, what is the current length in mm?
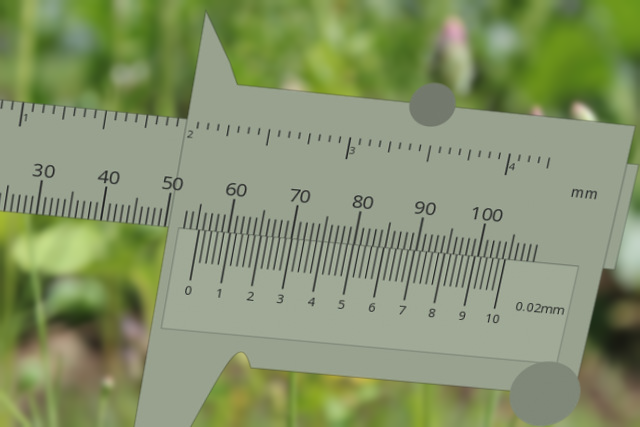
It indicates 55.4 mm
